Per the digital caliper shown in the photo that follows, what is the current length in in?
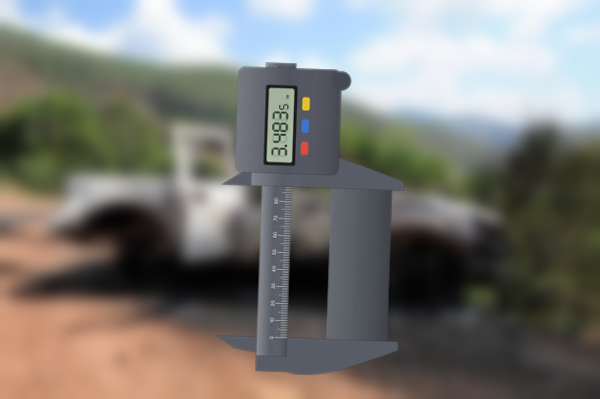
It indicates 3.4835 in
